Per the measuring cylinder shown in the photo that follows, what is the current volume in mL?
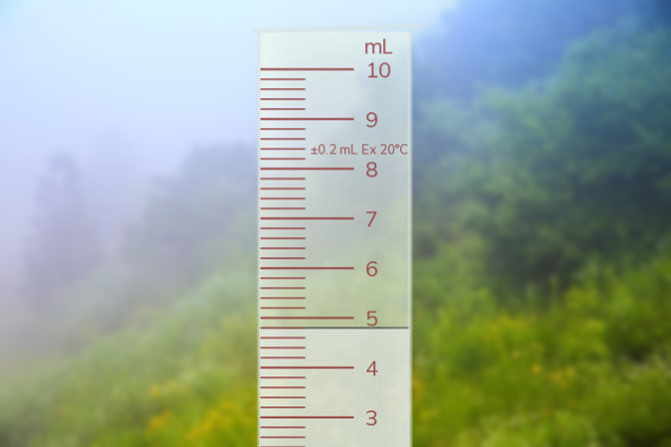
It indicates 4.8 mL
